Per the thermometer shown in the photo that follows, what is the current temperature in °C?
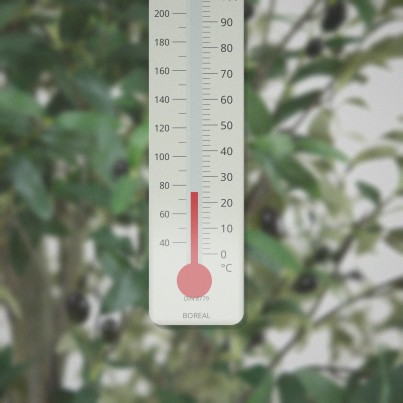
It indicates 24 °C
